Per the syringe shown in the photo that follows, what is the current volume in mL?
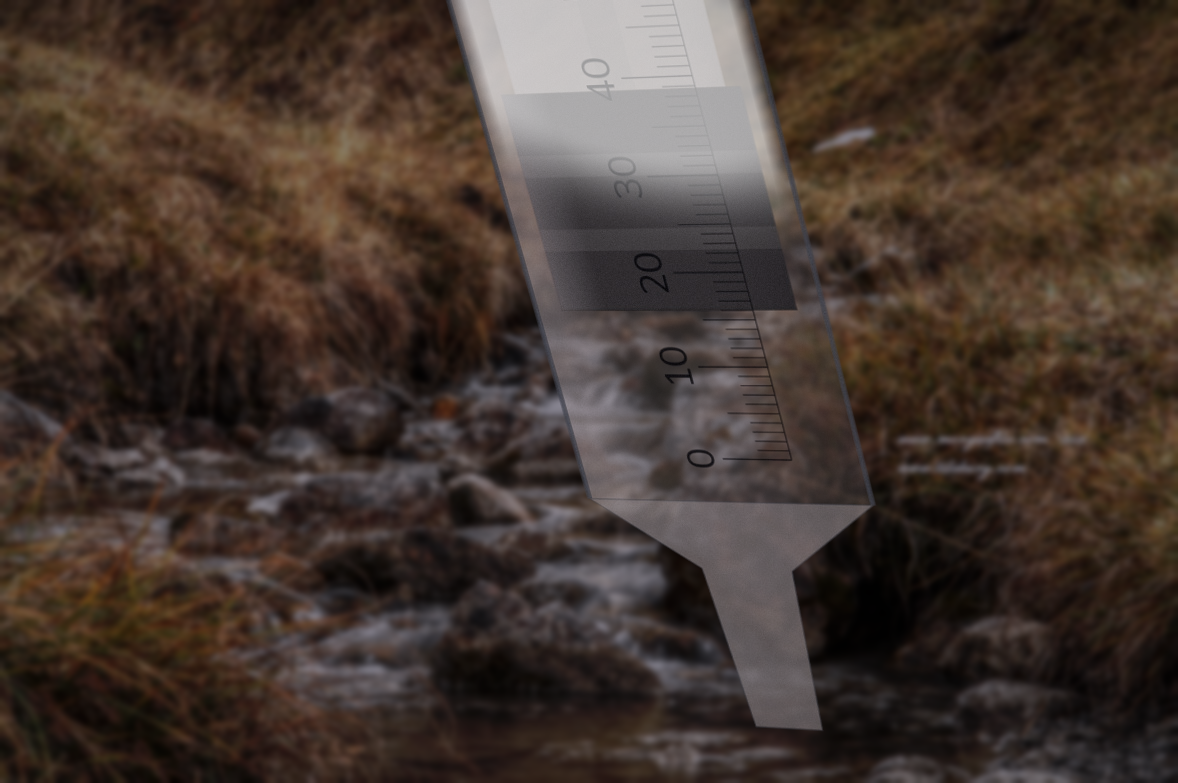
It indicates 16 mL
